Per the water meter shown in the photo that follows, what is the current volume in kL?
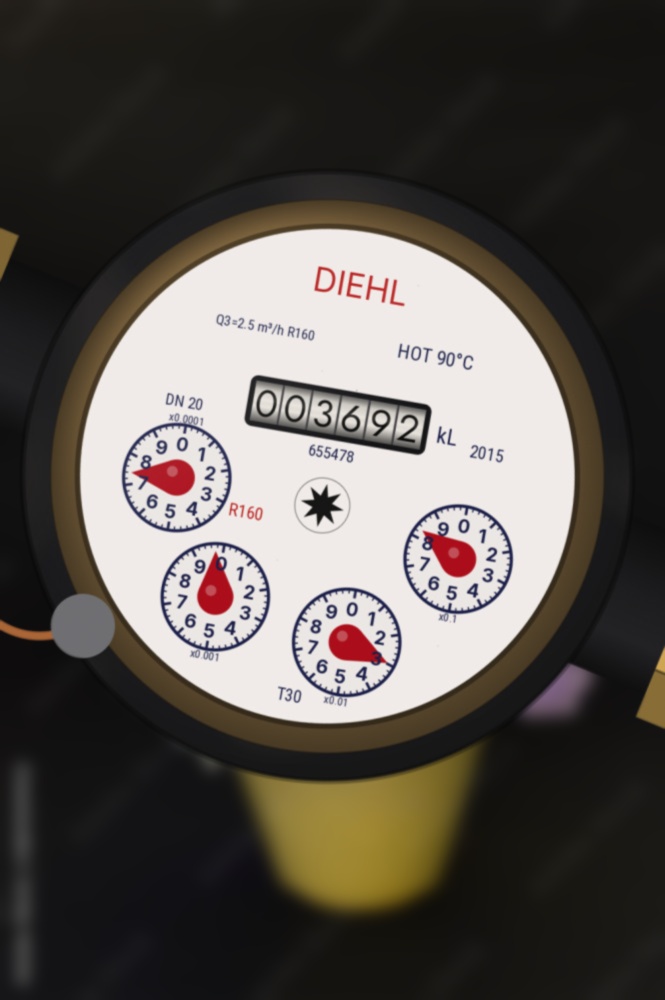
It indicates 3692.8297 kL
